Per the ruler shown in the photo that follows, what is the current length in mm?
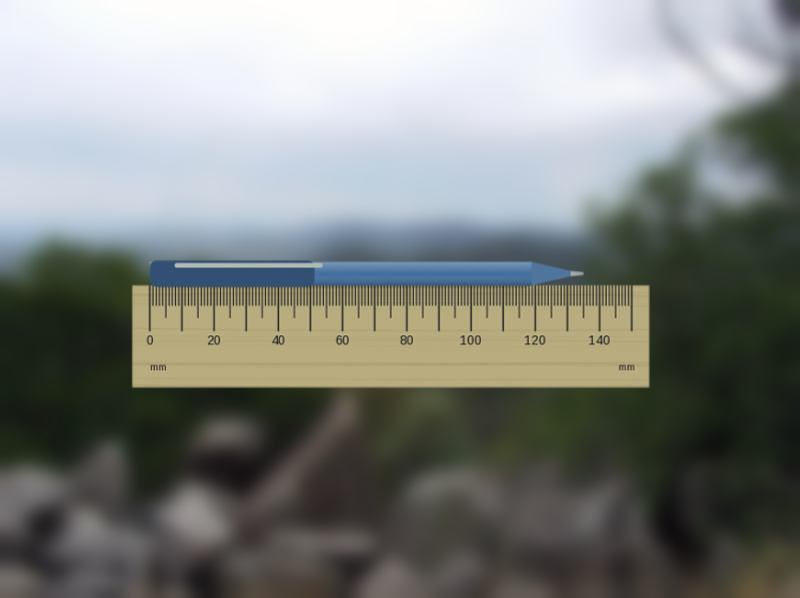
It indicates 135 mm
